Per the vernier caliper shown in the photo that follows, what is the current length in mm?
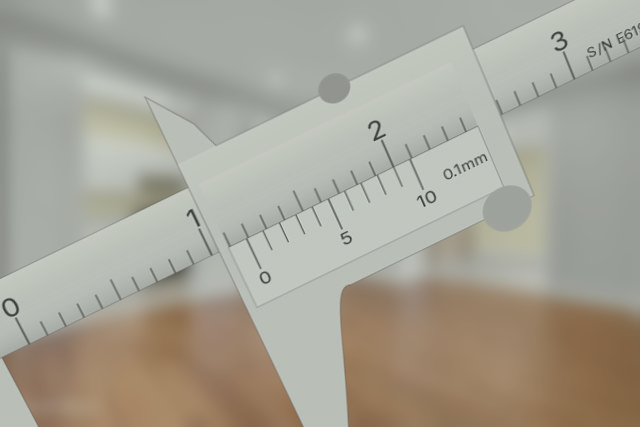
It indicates 11.9 mm
